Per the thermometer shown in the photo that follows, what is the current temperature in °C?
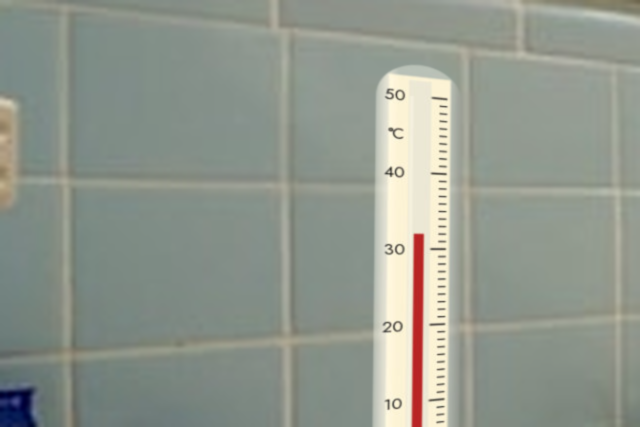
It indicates 32 °C
